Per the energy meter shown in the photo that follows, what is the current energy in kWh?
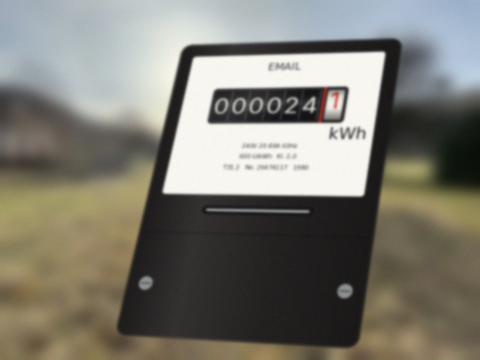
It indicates 24.1 kWh
